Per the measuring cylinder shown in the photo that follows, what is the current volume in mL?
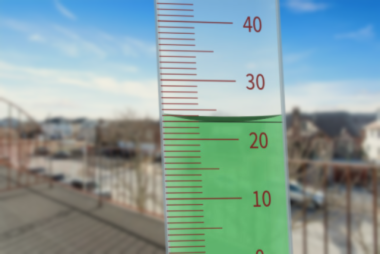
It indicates 23 mL
